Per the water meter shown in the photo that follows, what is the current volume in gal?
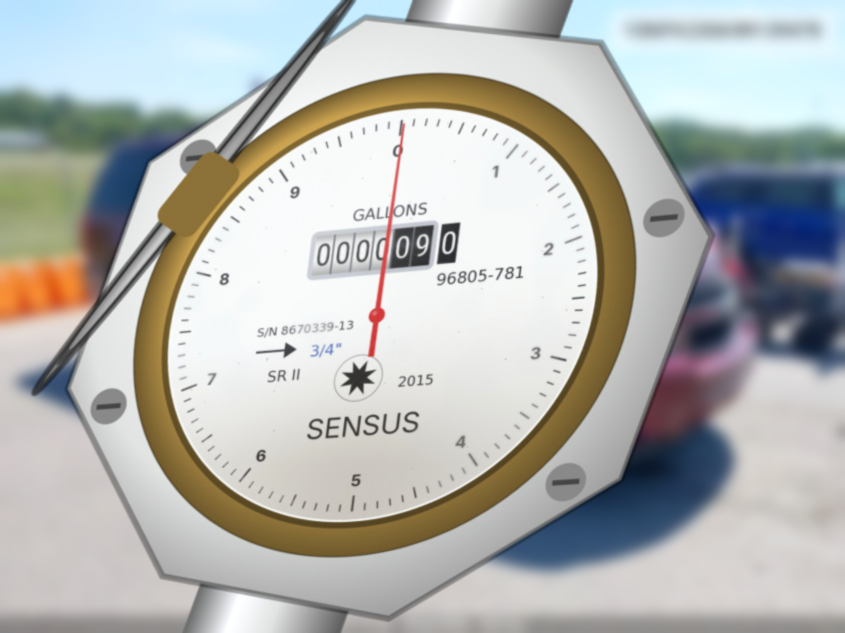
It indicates 90.0 gal
